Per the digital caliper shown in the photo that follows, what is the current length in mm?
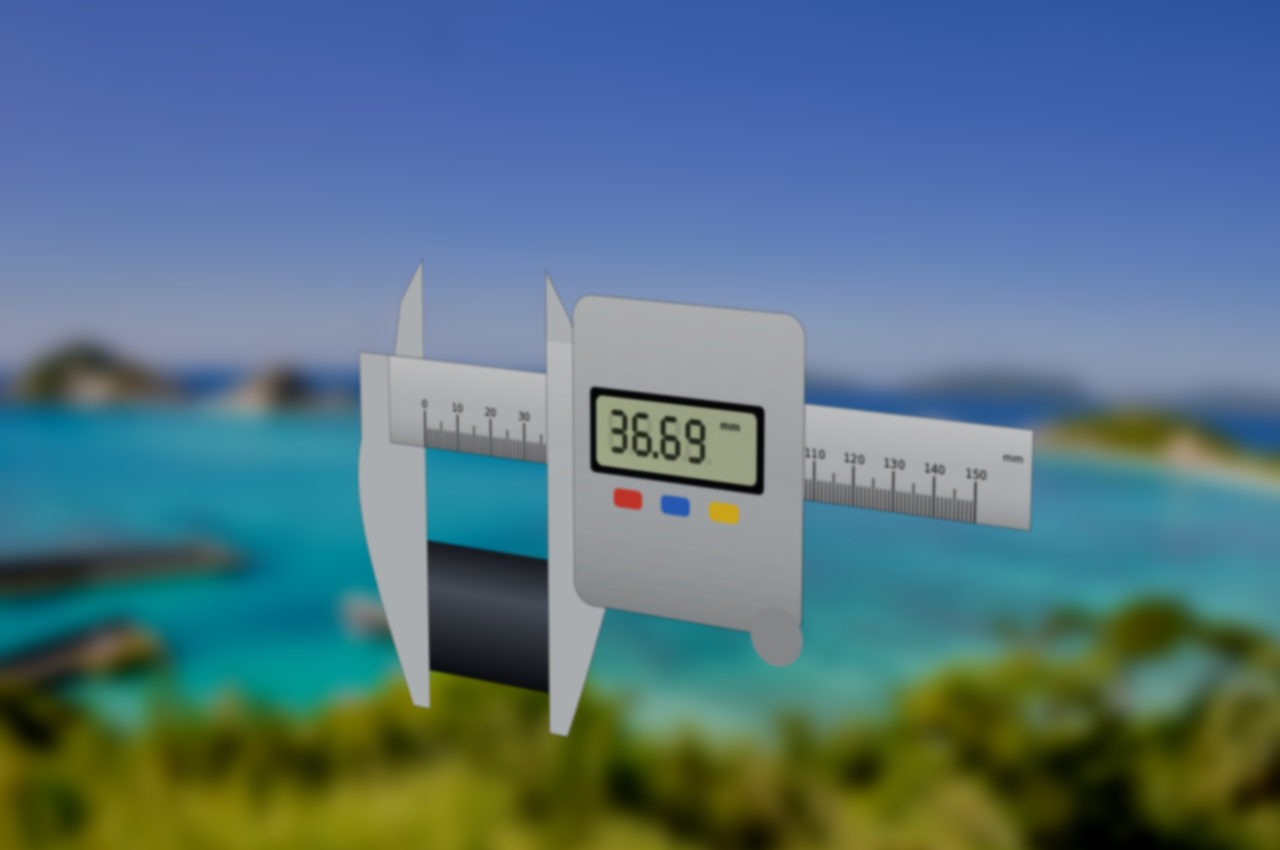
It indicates 36.69 mm
